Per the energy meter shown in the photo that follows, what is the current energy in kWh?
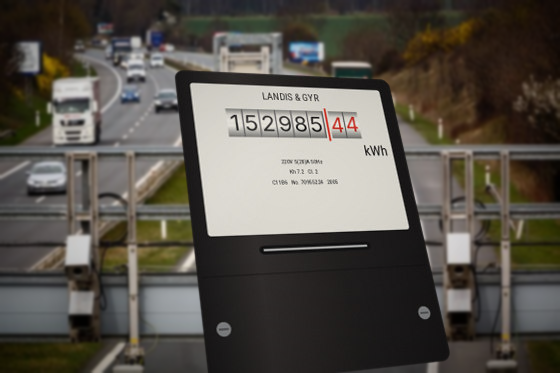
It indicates 152985.44 kWh
